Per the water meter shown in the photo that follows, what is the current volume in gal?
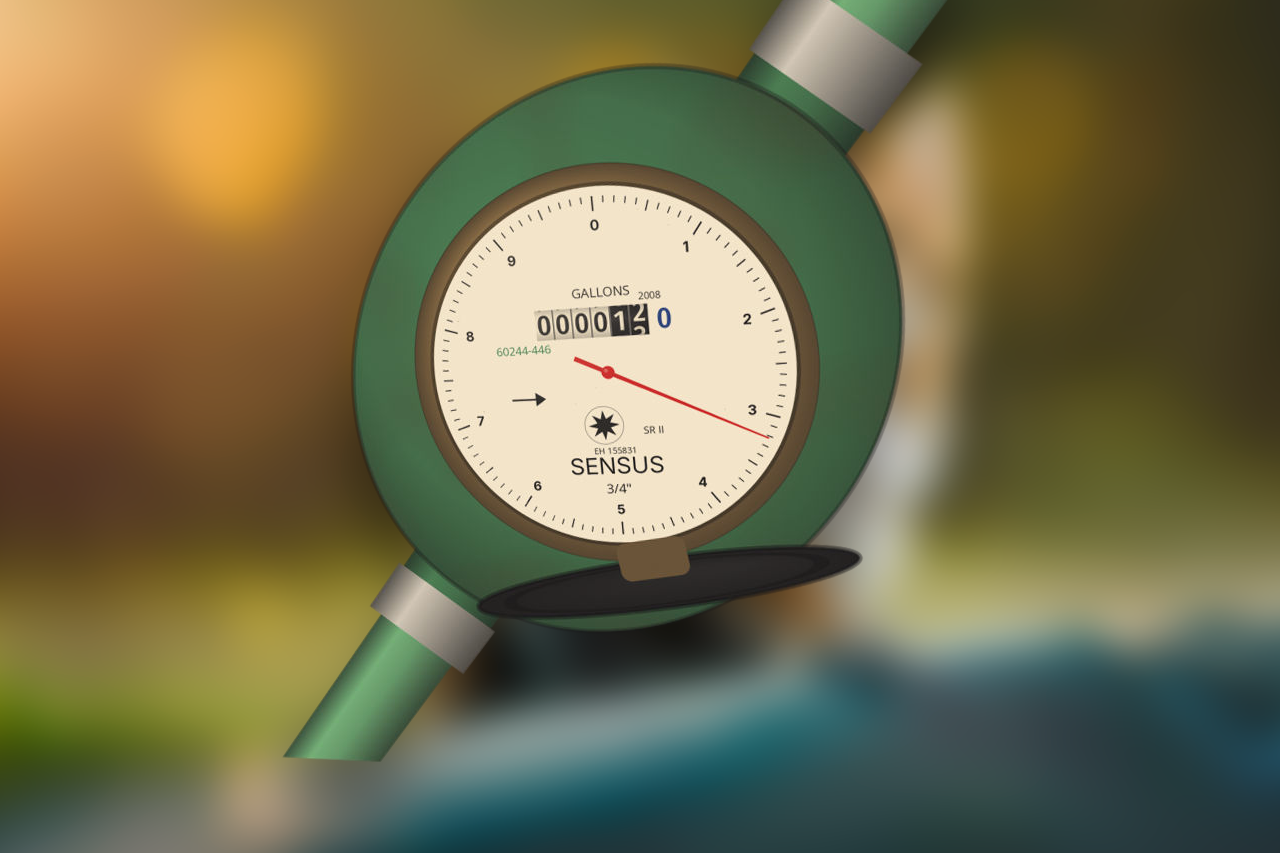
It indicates 123.2 gal
